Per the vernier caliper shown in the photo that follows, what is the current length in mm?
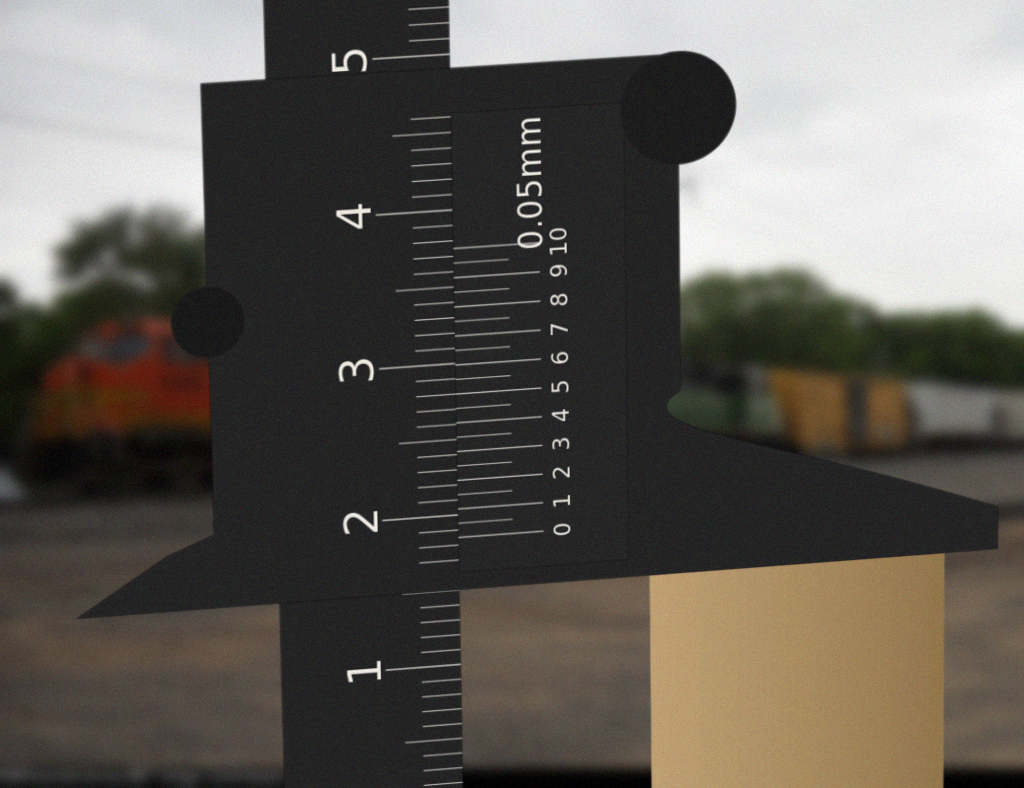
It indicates 18.5 mm
